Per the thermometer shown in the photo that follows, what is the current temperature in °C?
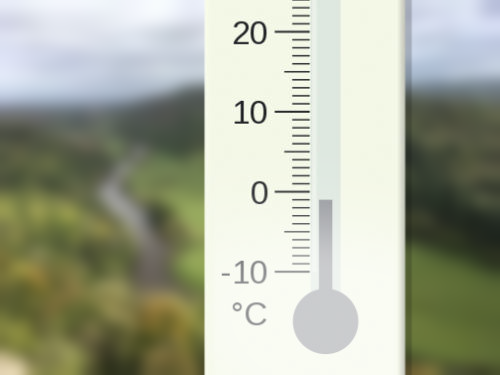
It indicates -1 °C
